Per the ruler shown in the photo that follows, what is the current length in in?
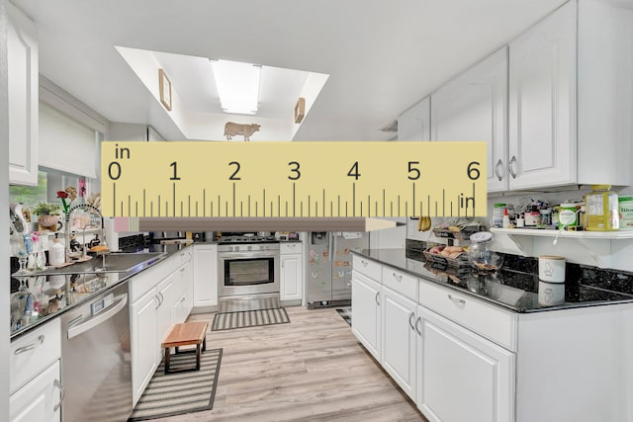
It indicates 4.875 in
